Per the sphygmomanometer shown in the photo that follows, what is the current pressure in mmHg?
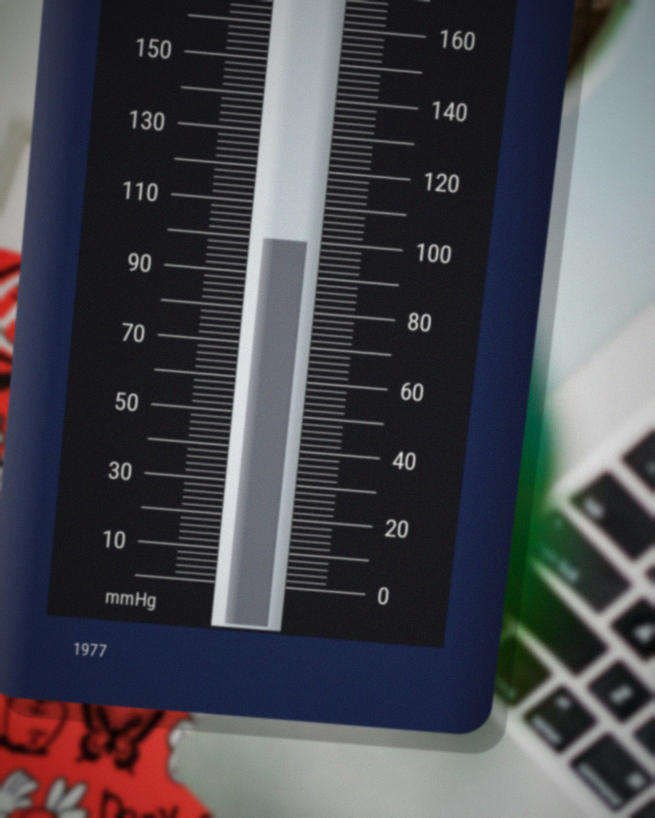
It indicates 100 mmHg
